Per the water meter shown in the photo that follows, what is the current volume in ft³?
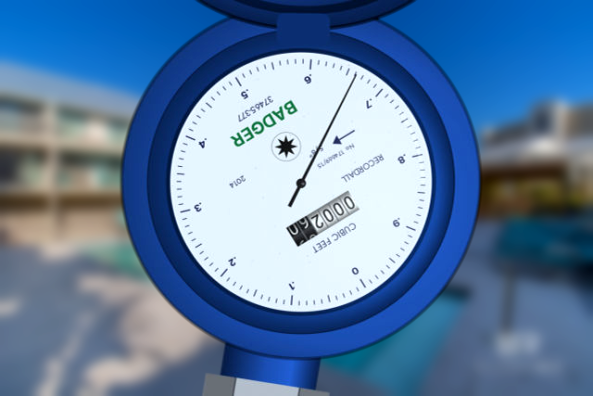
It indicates 259.66 ft³
